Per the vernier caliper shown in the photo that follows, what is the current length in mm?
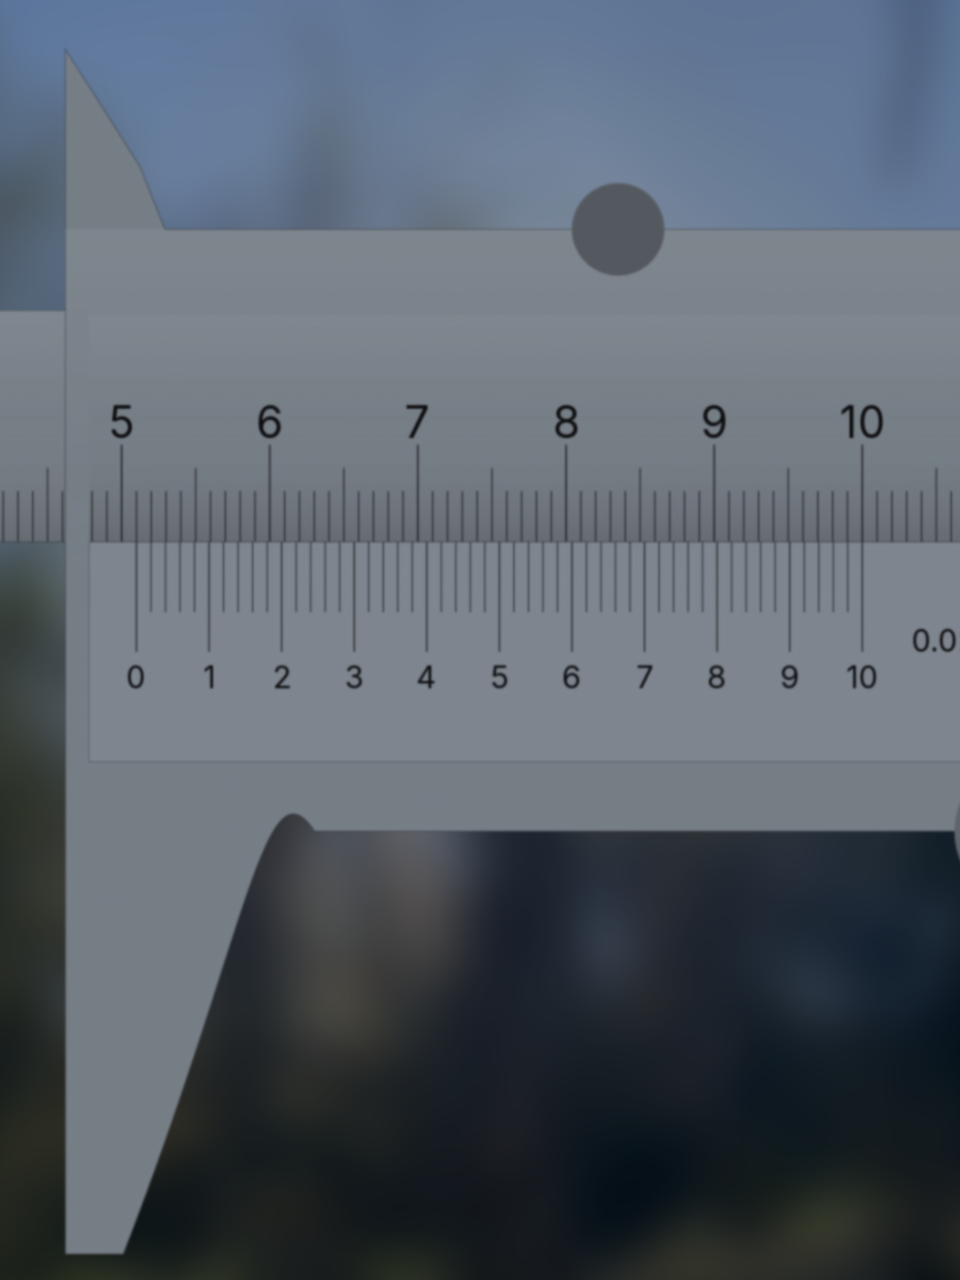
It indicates 51.0 mm
